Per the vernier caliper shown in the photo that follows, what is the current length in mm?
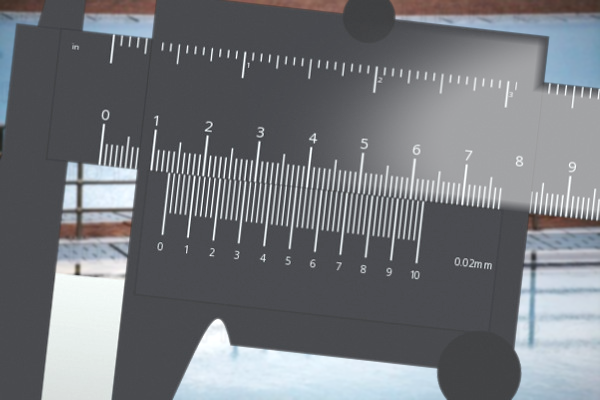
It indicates 13.5 mm
